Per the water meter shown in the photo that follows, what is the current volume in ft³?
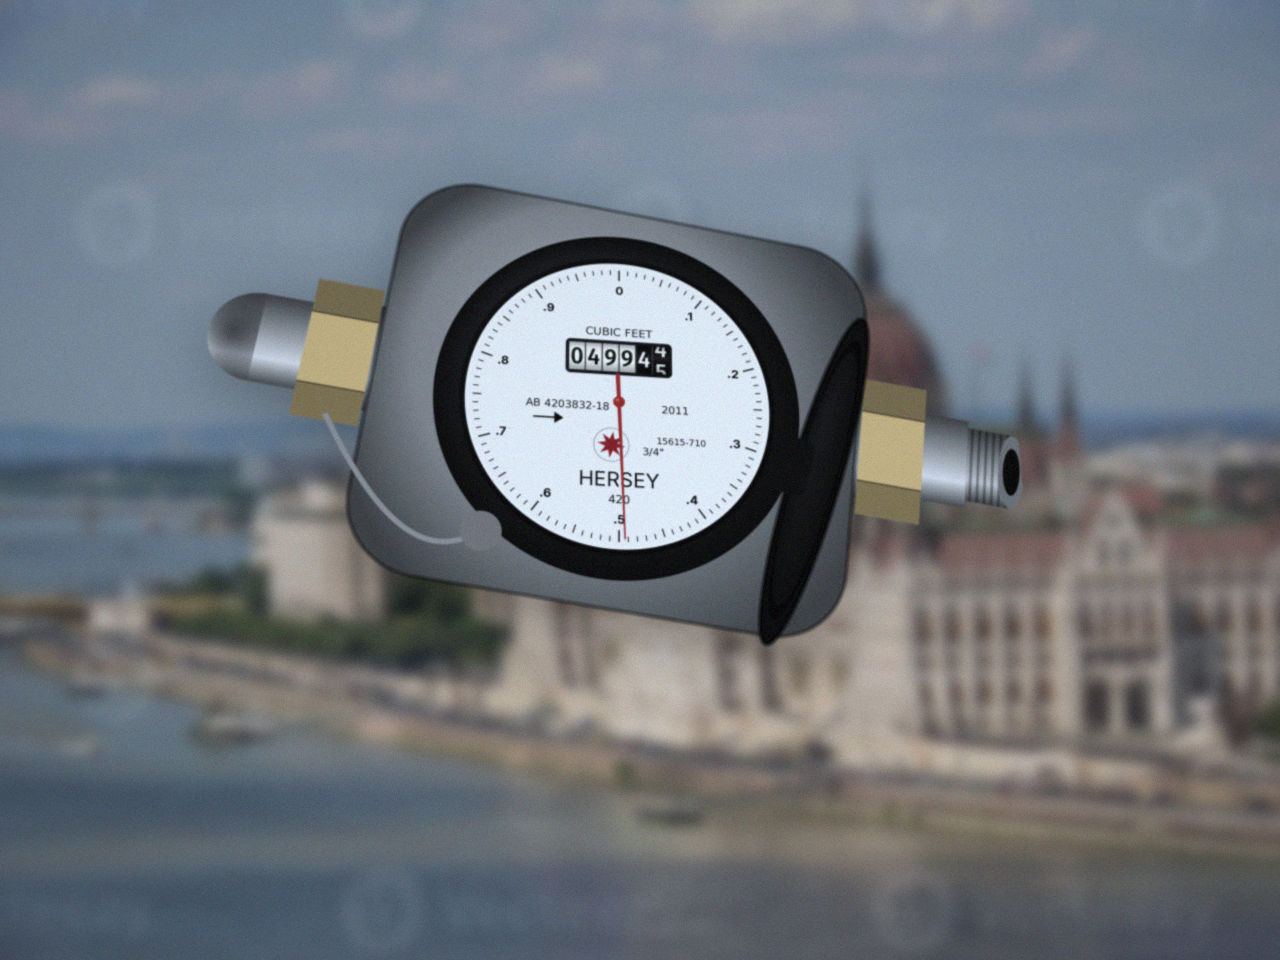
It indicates 49944.49 ft³
